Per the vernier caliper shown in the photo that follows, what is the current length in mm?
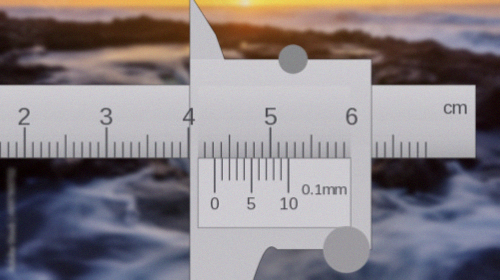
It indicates 43.2 mm
